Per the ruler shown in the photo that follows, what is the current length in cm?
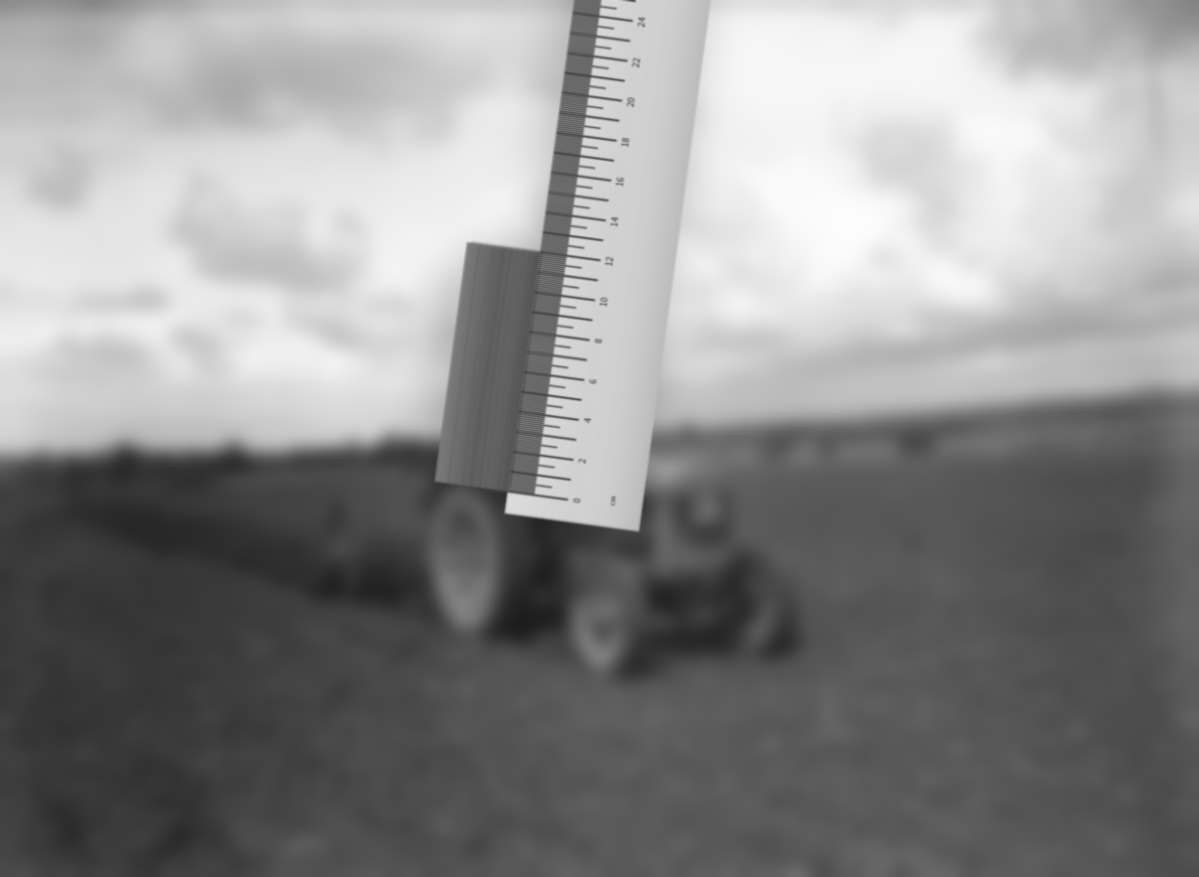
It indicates 12 cm
